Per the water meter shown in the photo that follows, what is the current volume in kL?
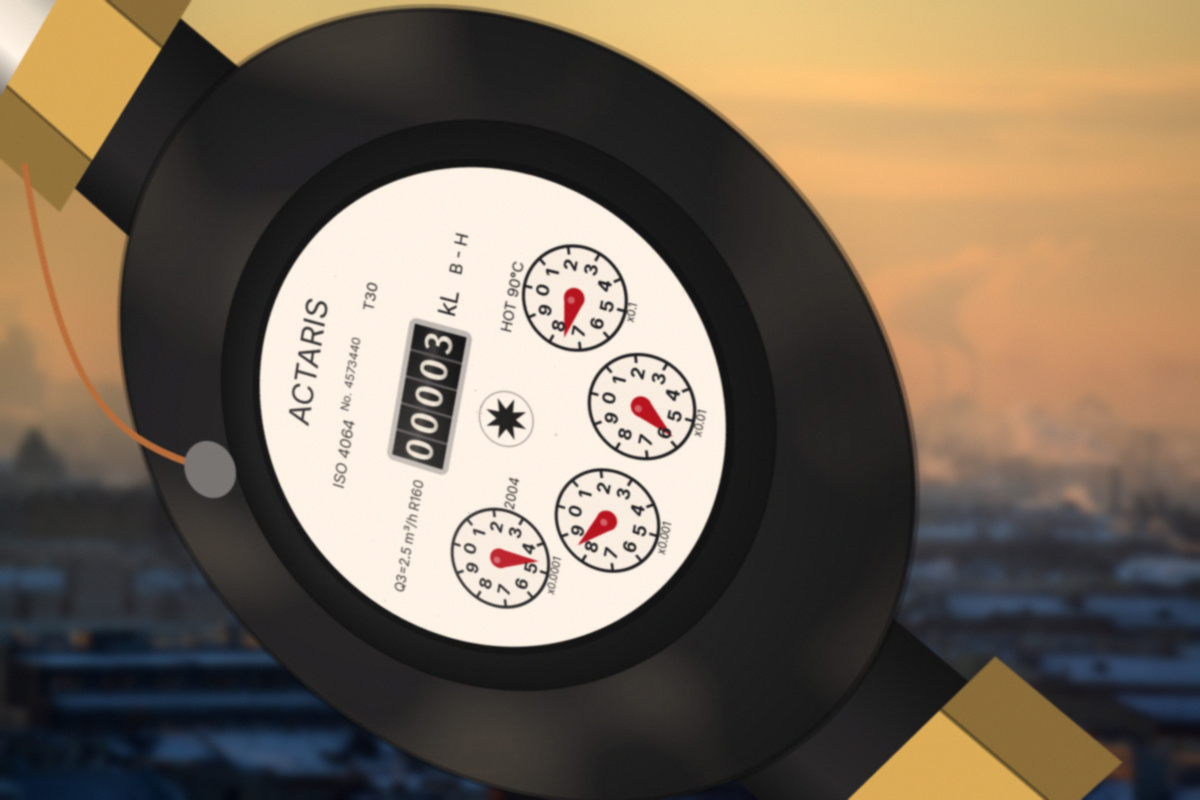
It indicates 3.7584 kL
